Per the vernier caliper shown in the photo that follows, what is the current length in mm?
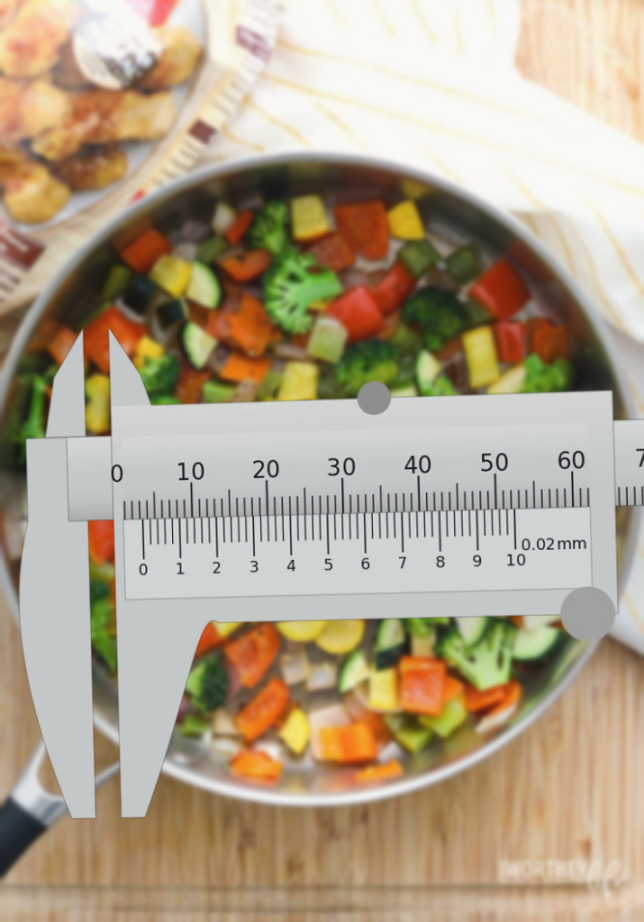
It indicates 3.4 mm
